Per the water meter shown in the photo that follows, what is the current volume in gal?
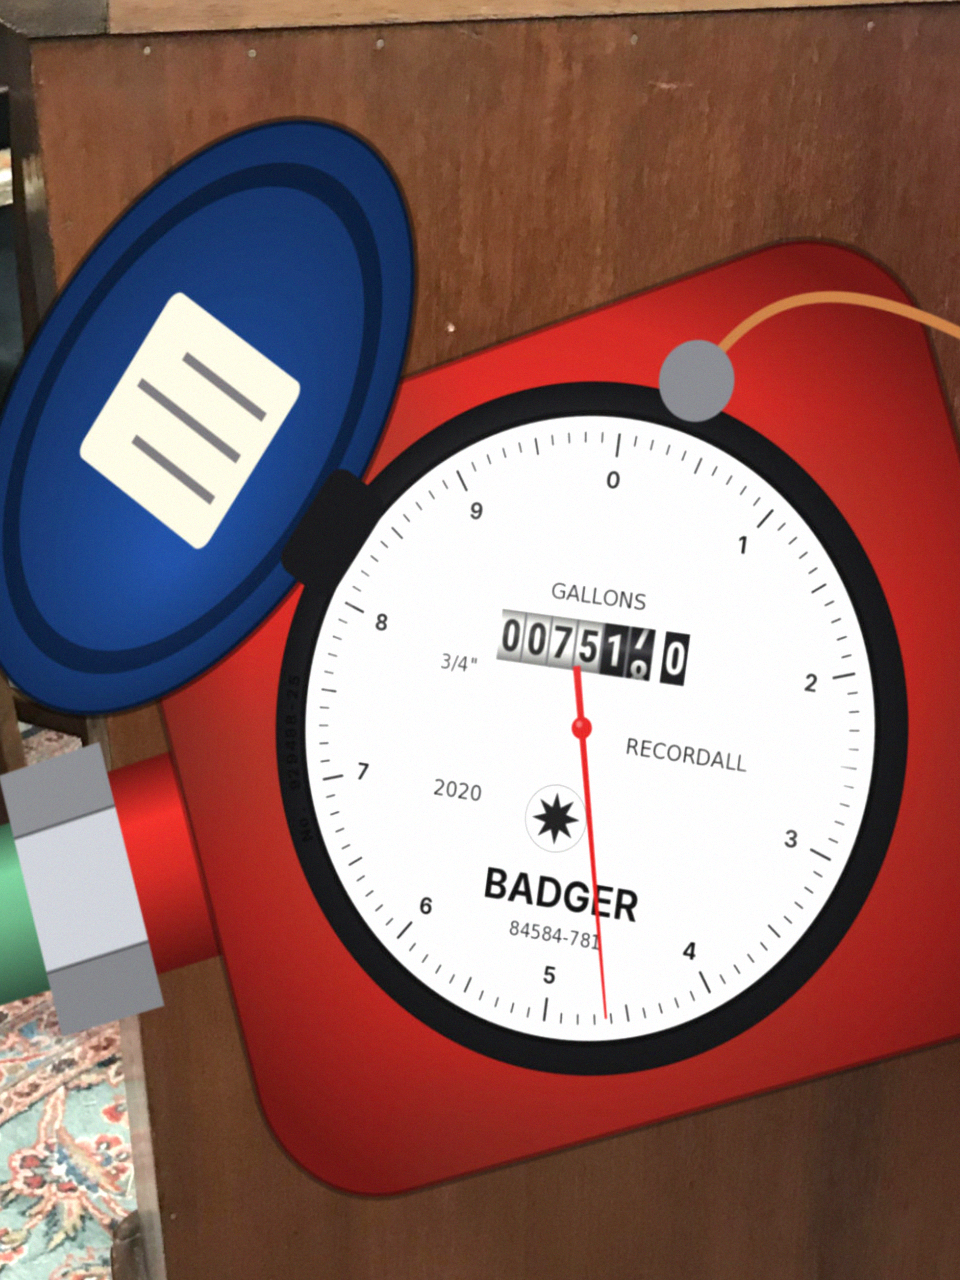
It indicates 75174.6 gal
